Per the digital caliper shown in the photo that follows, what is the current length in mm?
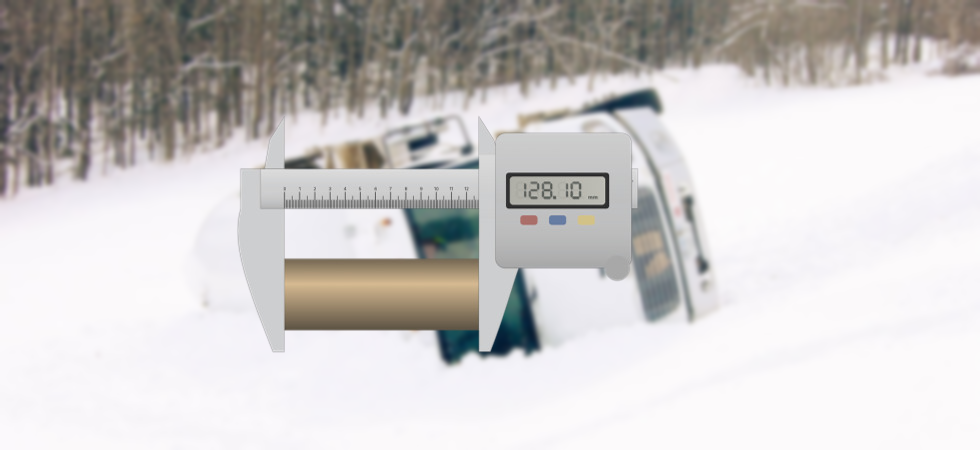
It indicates 128.10 mm
